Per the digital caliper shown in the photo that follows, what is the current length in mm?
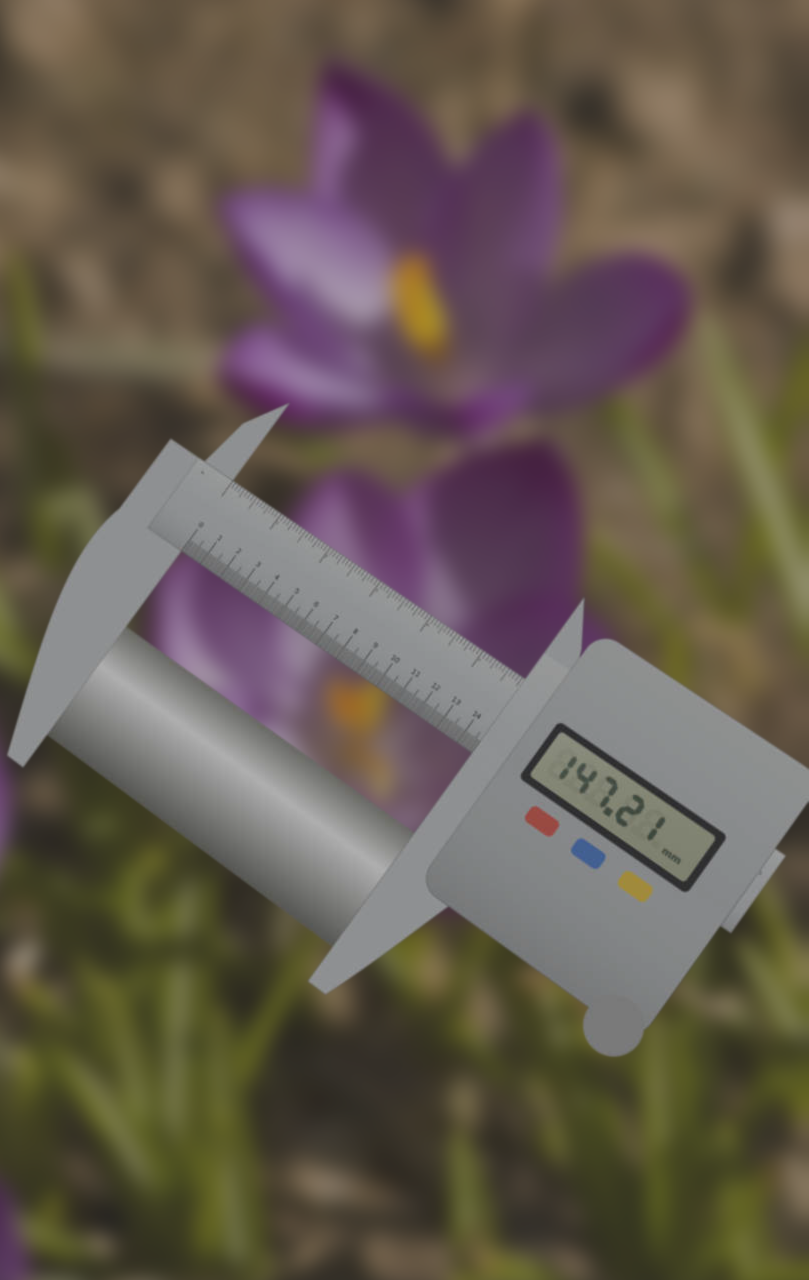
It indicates 147.21 mm
